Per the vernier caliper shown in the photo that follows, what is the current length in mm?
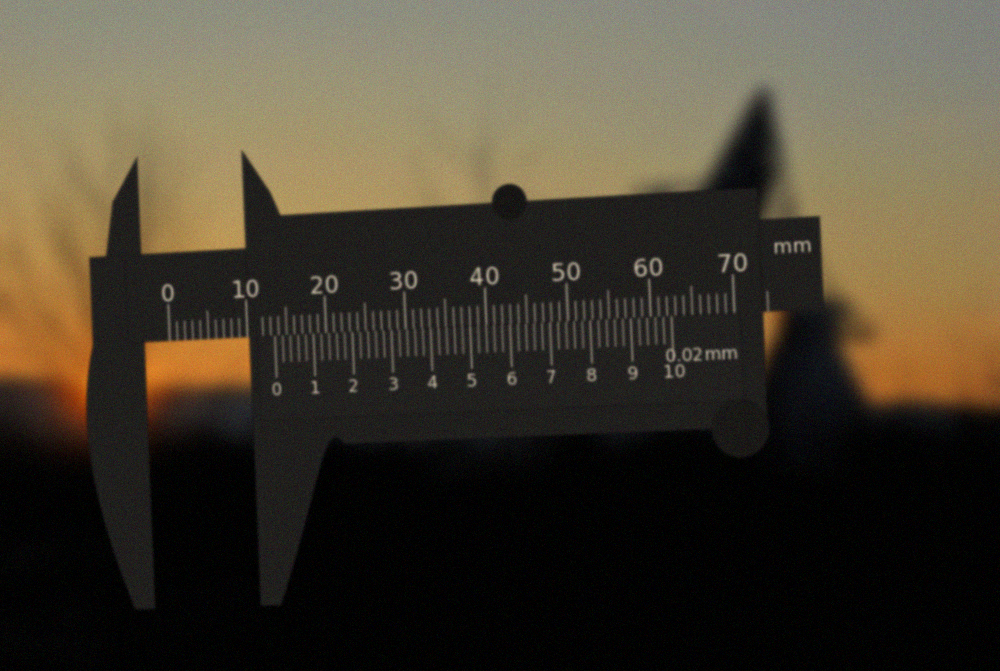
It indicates 13.5 mm
